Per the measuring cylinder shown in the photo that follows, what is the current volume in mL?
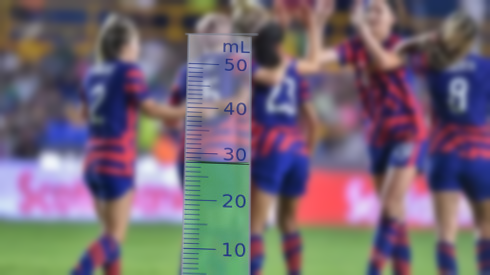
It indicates 28 mL
